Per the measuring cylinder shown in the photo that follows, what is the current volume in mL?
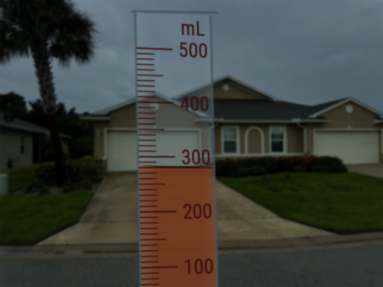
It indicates 280 mL
